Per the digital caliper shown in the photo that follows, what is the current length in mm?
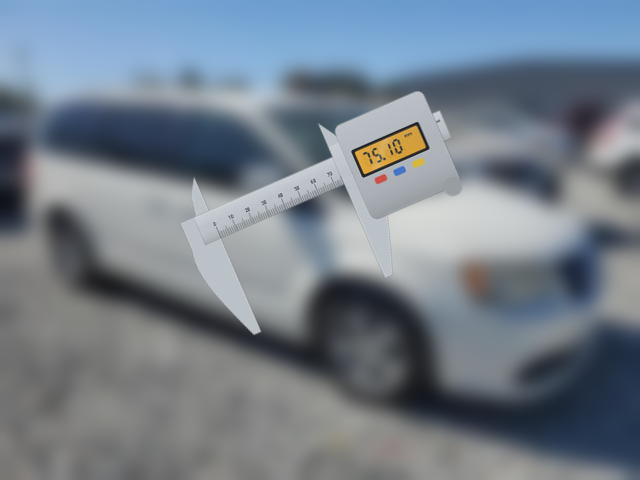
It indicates 75.10 mm
